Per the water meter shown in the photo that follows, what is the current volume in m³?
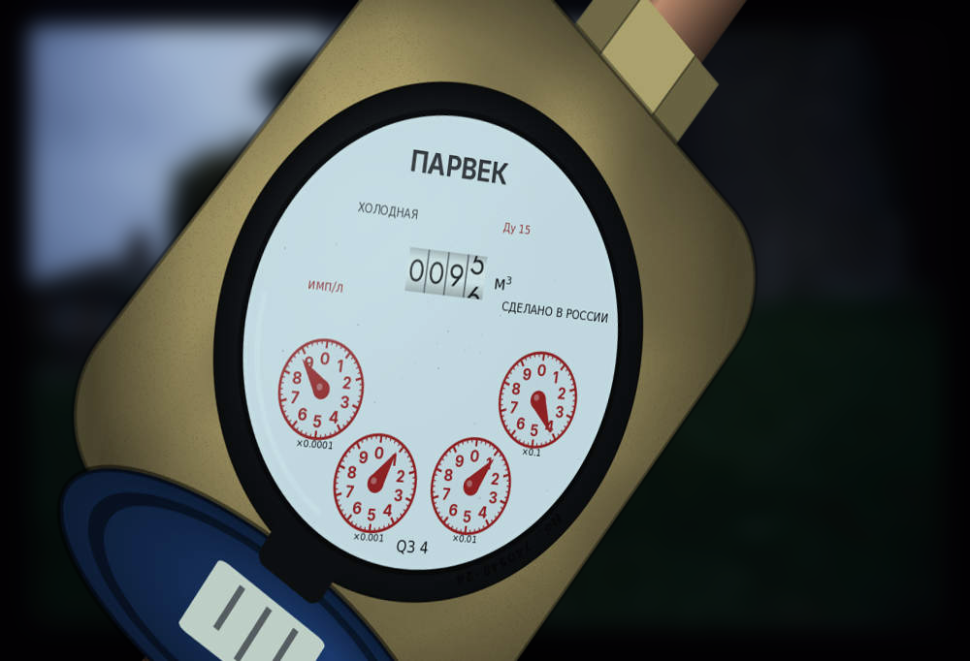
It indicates 95.4108 m³
